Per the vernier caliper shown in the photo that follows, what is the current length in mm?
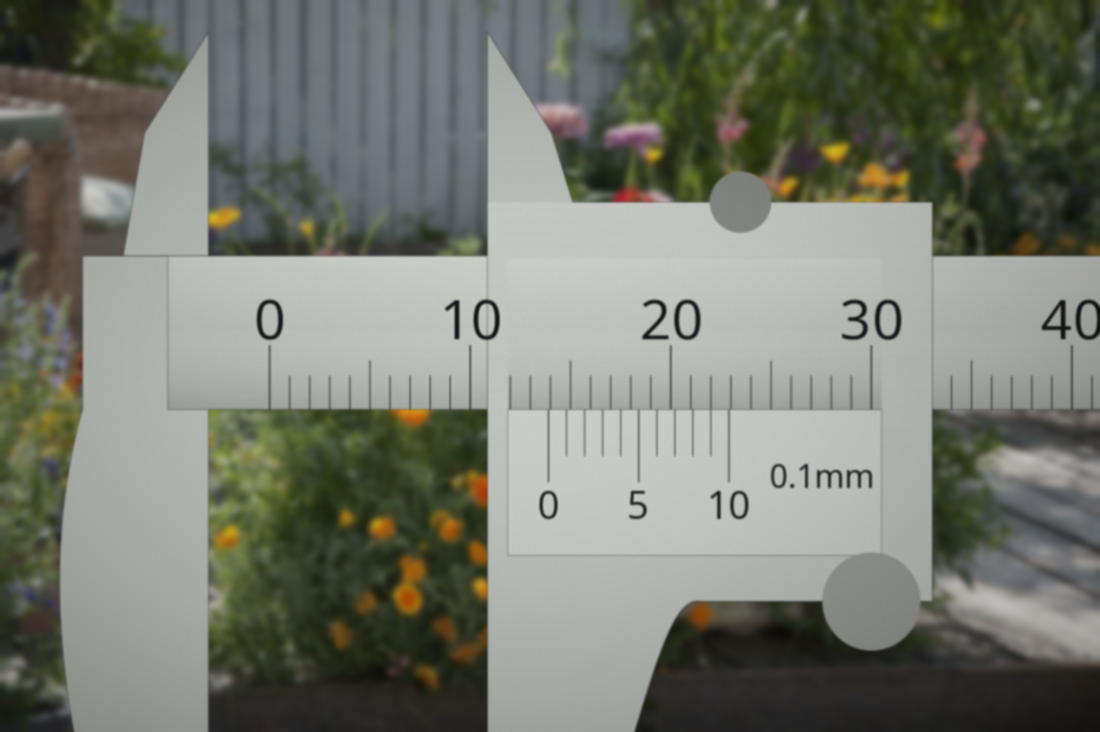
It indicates 13.9 mm
